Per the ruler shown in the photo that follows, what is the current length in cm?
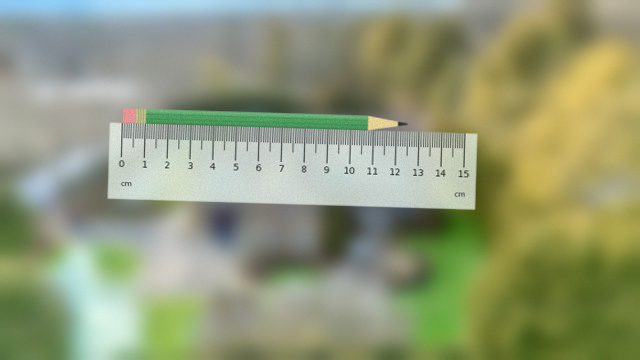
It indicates 12.5 cm
